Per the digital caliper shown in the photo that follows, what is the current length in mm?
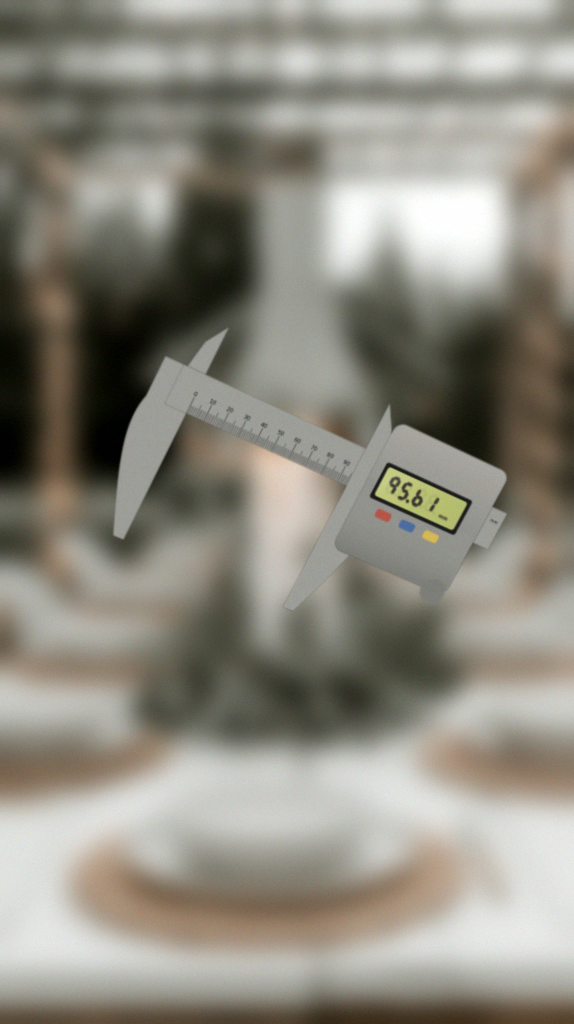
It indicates 95.61 mm
